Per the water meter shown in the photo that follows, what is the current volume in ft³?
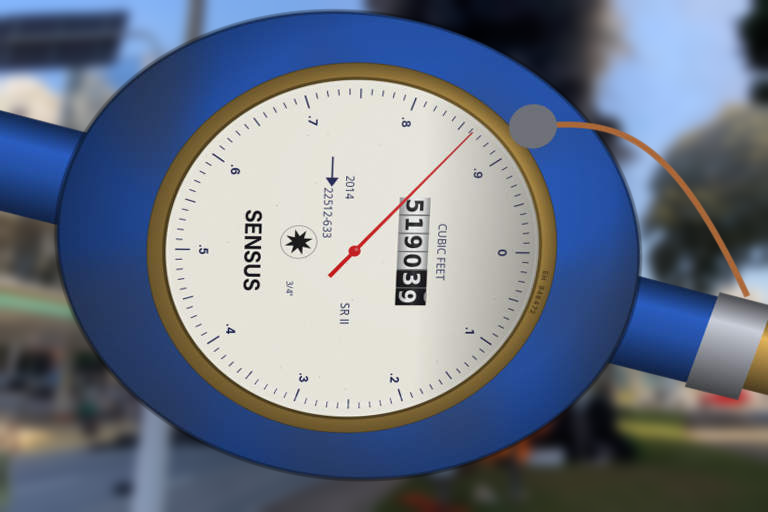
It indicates 519038.86 ft³
